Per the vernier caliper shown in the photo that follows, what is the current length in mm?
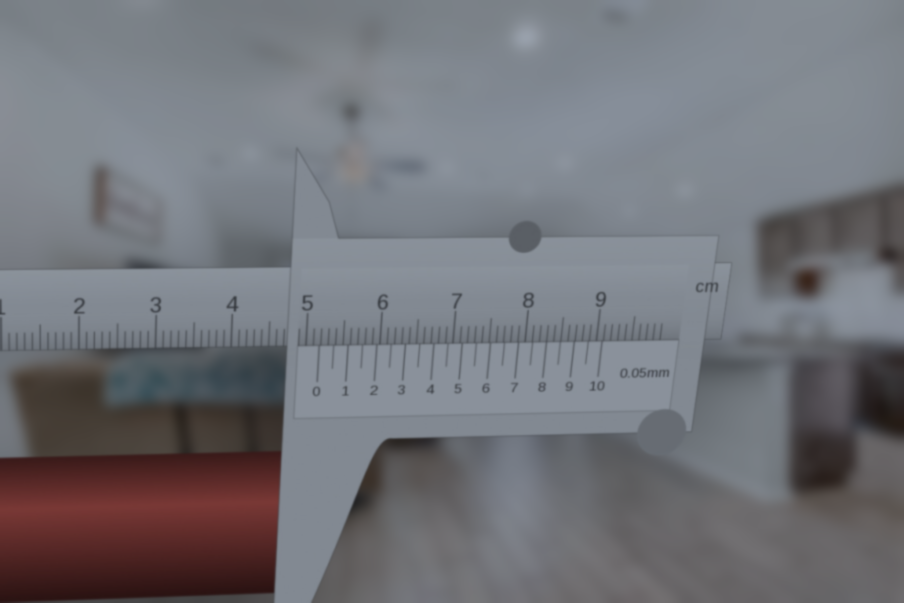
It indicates 51.8 mm
